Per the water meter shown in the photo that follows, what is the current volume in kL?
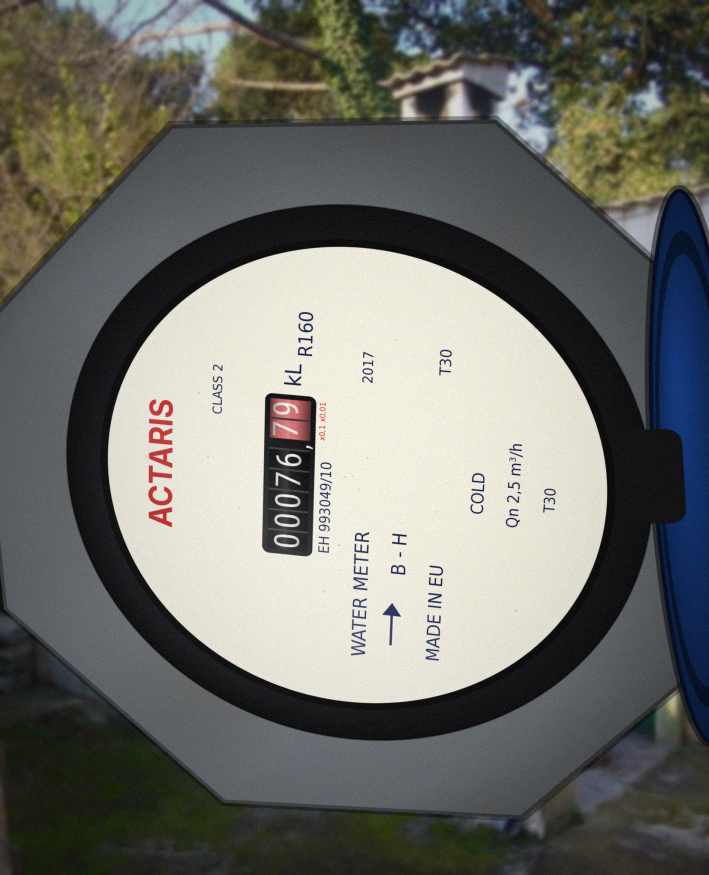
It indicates 76.79 kL
